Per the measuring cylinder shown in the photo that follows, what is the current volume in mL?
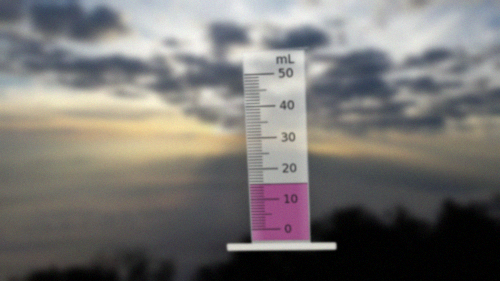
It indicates 15 mL
